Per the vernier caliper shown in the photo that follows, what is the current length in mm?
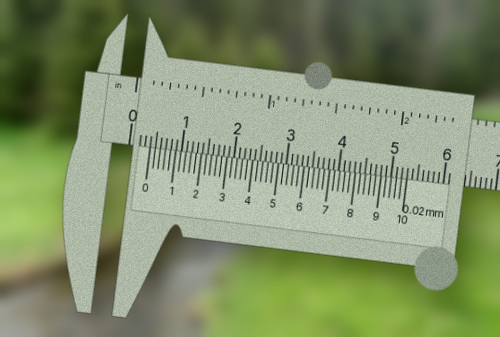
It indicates 4.0 mm
